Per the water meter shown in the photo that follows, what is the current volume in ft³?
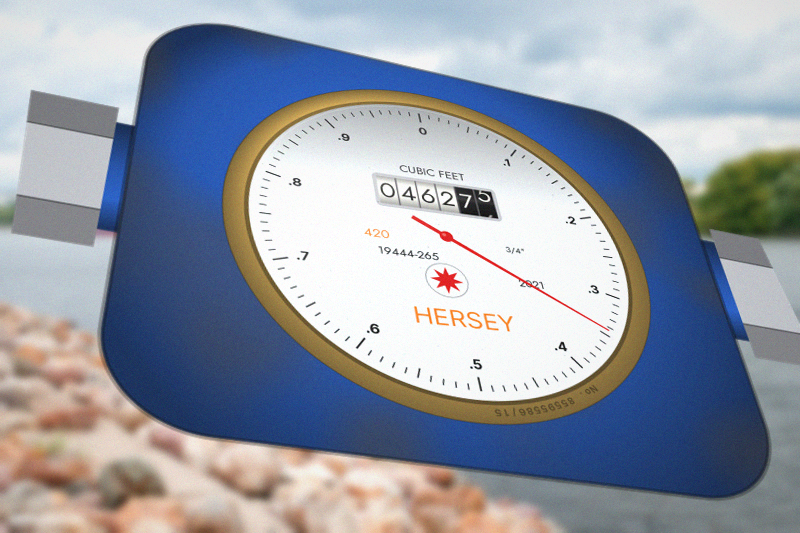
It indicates 46275.34 ft³
